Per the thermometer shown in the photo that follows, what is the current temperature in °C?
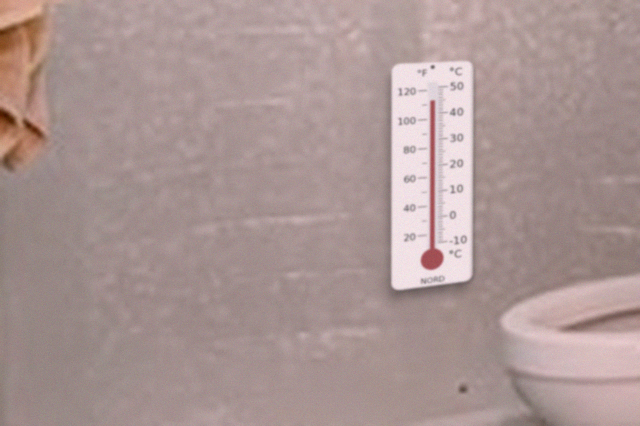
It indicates 45 °C
